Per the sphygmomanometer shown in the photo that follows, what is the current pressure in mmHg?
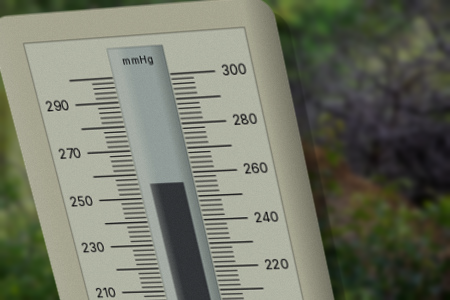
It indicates 256 mmHg
